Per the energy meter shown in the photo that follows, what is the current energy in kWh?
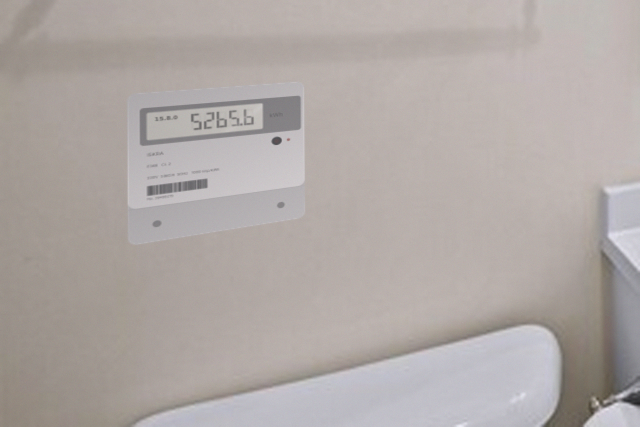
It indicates 5265.6 kWh
